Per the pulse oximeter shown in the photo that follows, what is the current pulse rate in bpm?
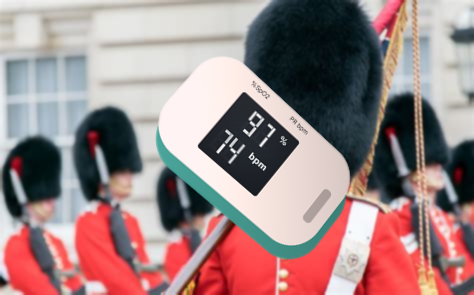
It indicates 74 bpm
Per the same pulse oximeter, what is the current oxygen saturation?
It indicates 97 %
